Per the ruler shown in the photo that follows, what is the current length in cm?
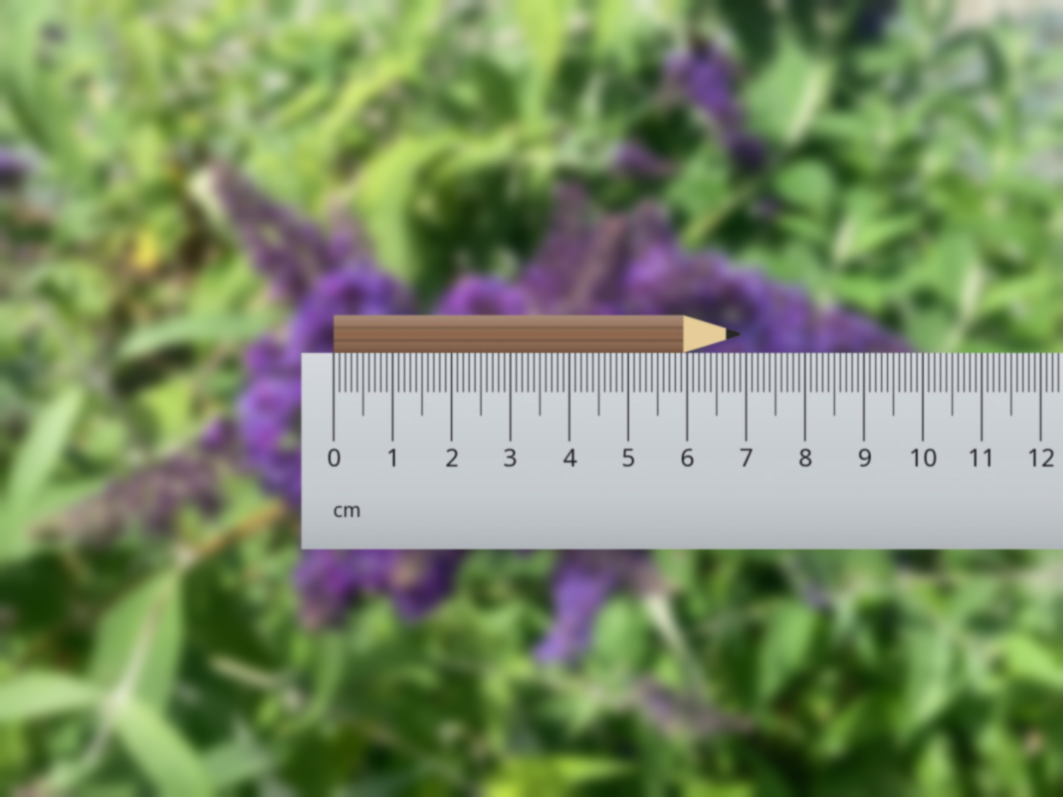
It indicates 6.9 cm
